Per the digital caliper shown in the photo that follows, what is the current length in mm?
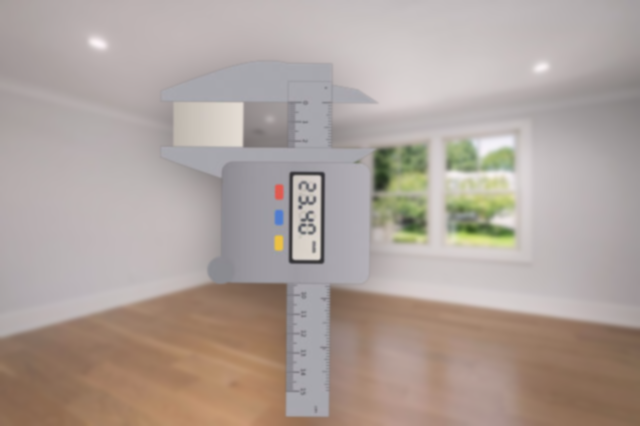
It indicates 23.40 mm
